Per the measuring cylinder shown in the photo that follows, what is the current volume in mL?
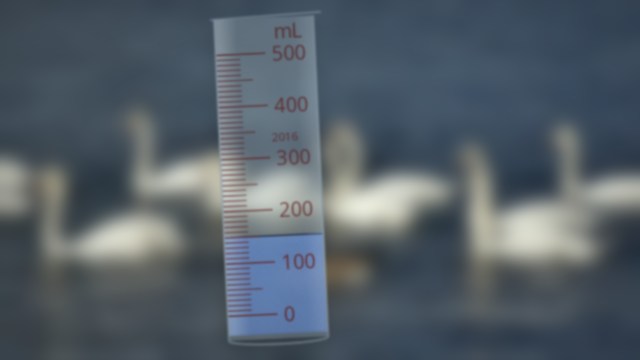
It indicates 150 mL
